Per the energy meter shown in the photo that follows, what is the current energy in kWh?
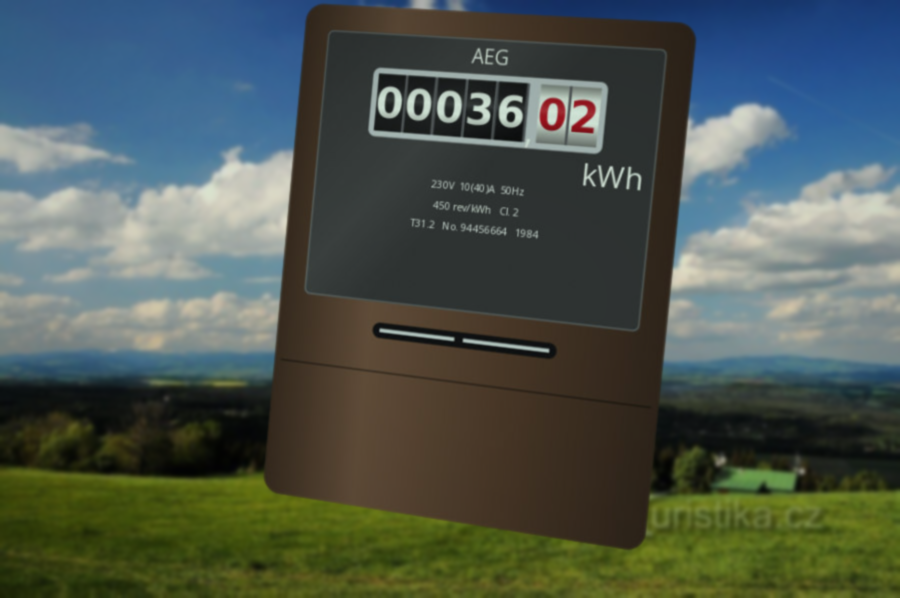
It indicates 36.02 kWh
